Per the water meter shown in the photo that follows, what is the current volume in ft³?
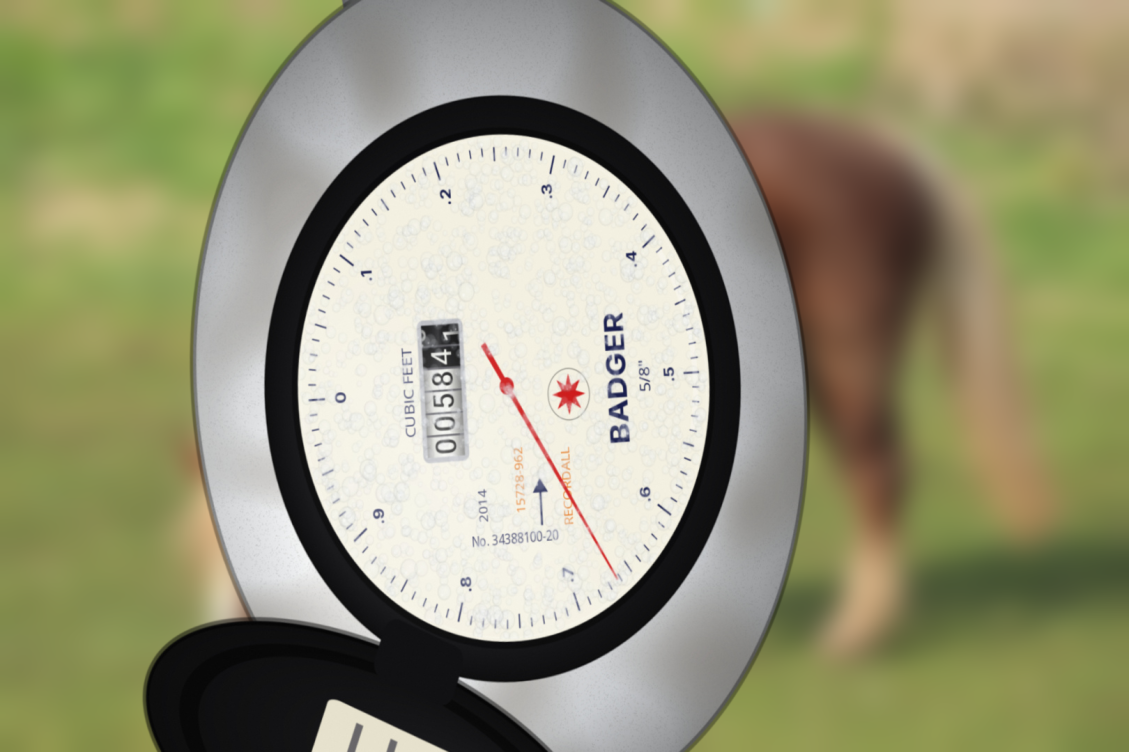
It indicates 5840.66 ft³
